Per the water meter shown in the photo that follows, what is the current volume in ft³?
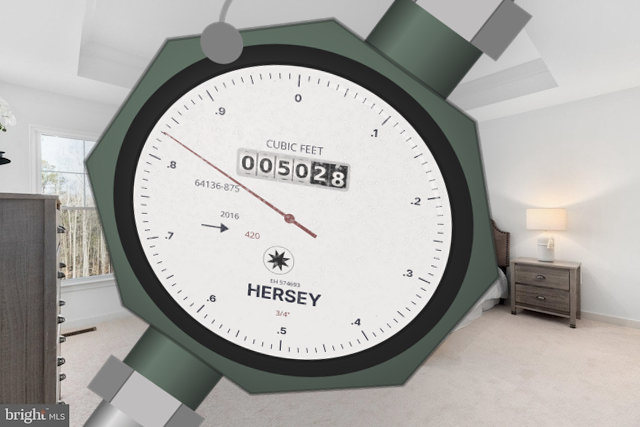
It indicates 5027.83 ft³
